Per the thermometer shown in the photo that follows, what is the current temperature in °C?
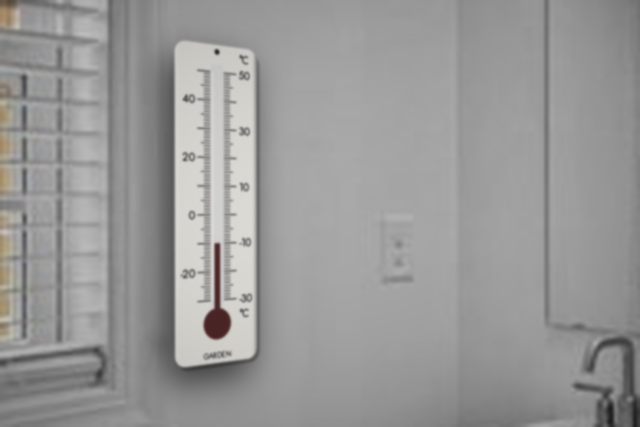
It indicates -10 °C
